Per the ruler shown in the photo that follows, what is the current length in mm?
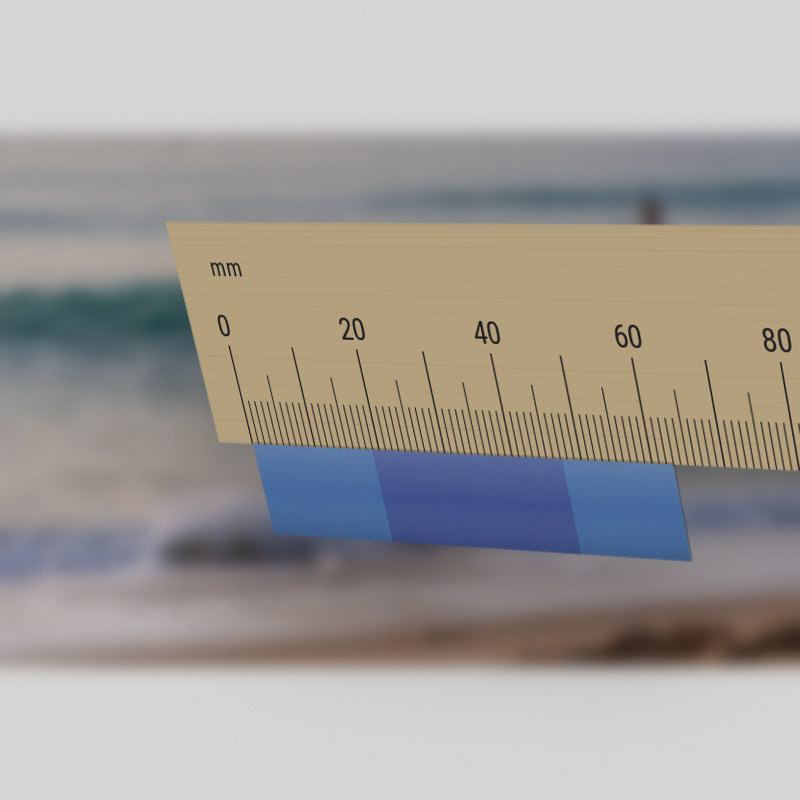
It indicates 63 mm
